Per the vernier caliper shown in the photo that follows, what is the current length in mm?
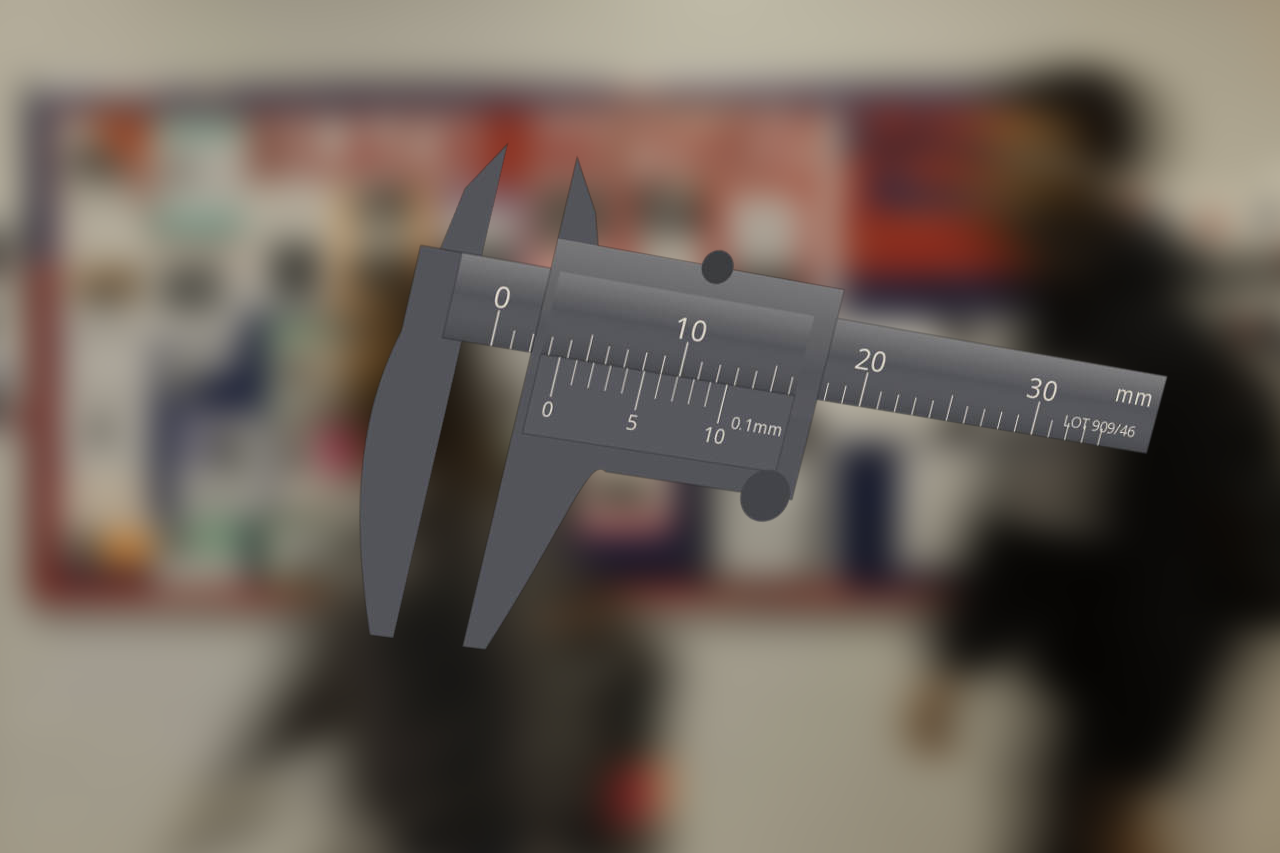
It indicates 3.6 mm
